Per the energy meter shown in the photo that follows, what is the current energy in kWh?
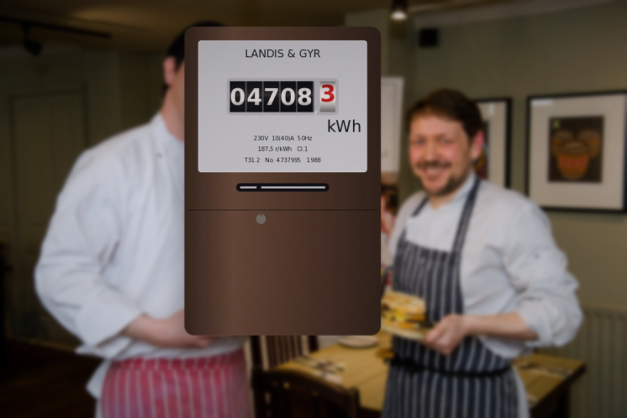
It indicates 4708.3 kWh
